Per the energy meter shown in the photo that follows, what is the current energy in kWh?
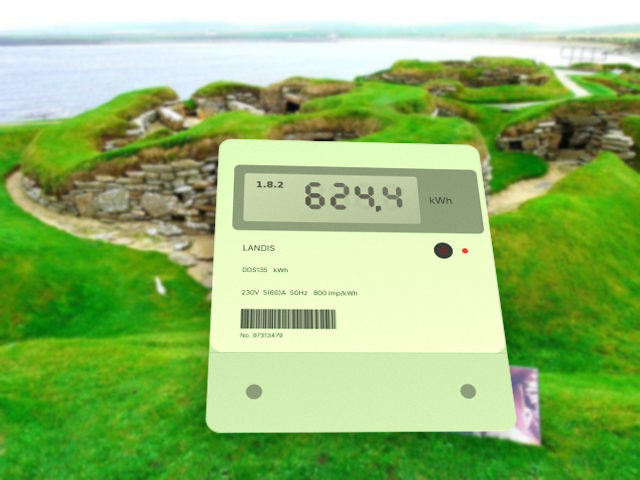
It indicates 624.4 kWh
